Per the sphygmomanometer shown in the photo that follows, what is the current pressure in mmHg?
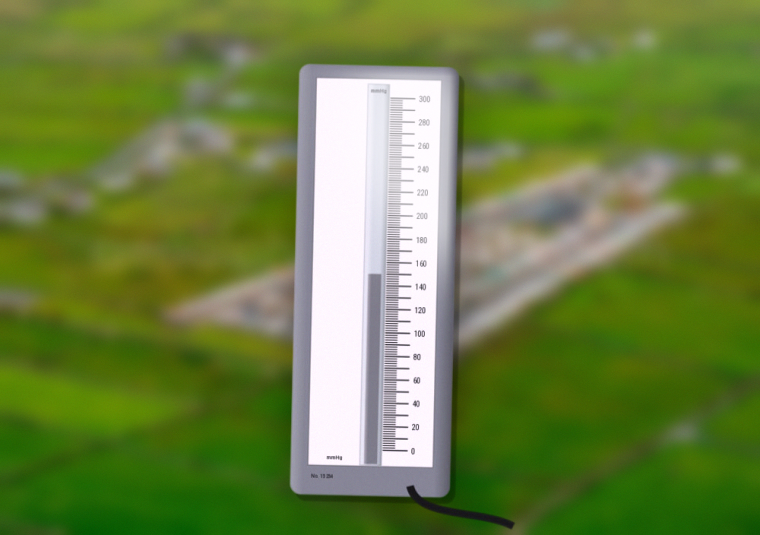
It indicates 150 mmHg
